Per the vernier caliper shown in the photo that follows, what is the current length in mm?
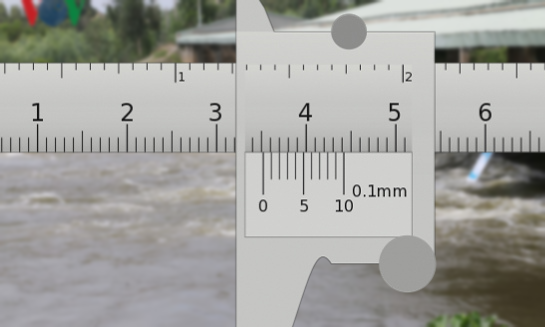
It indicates 35.2 mm
